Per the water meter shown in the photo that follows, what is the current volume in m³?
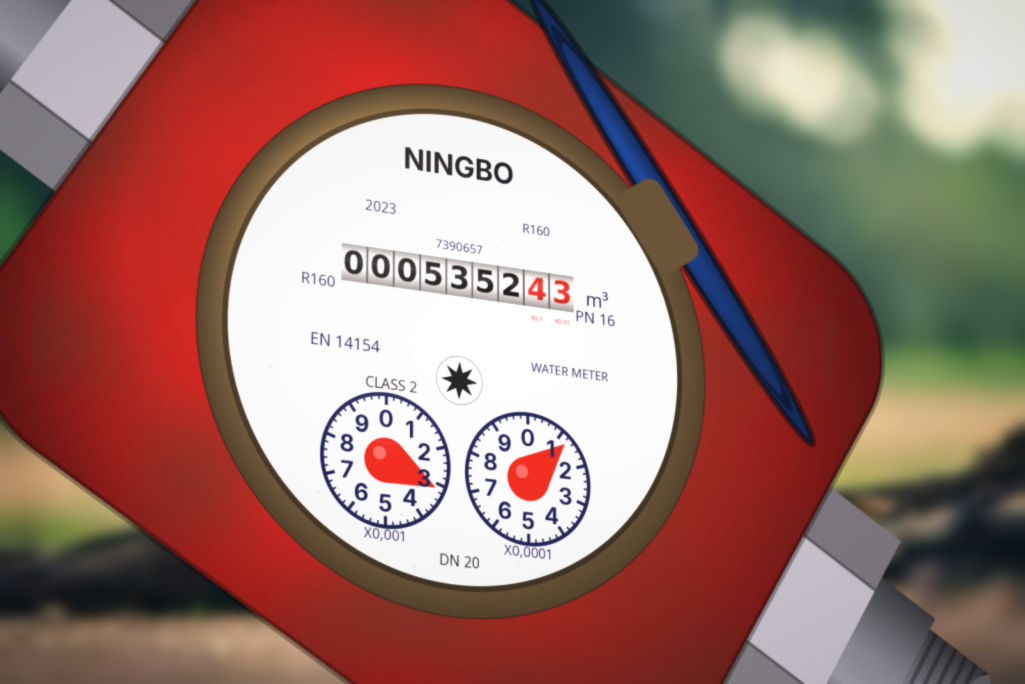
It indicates 5352.4331 m³
